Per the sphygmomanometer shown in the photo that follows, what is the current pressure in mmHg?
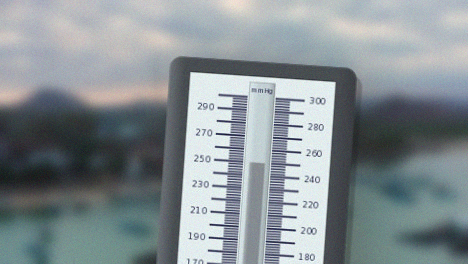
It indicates 250 mmHg
